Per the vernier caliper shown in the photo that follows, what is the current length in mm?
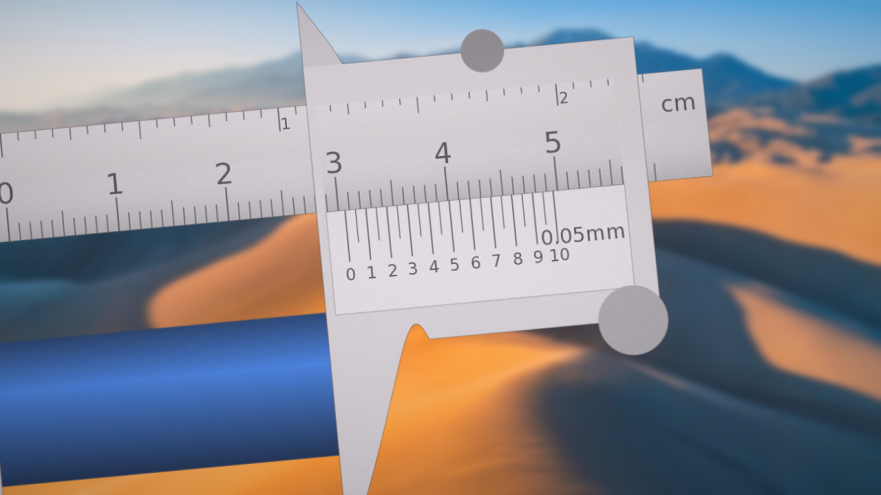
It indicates 30.6 mm
